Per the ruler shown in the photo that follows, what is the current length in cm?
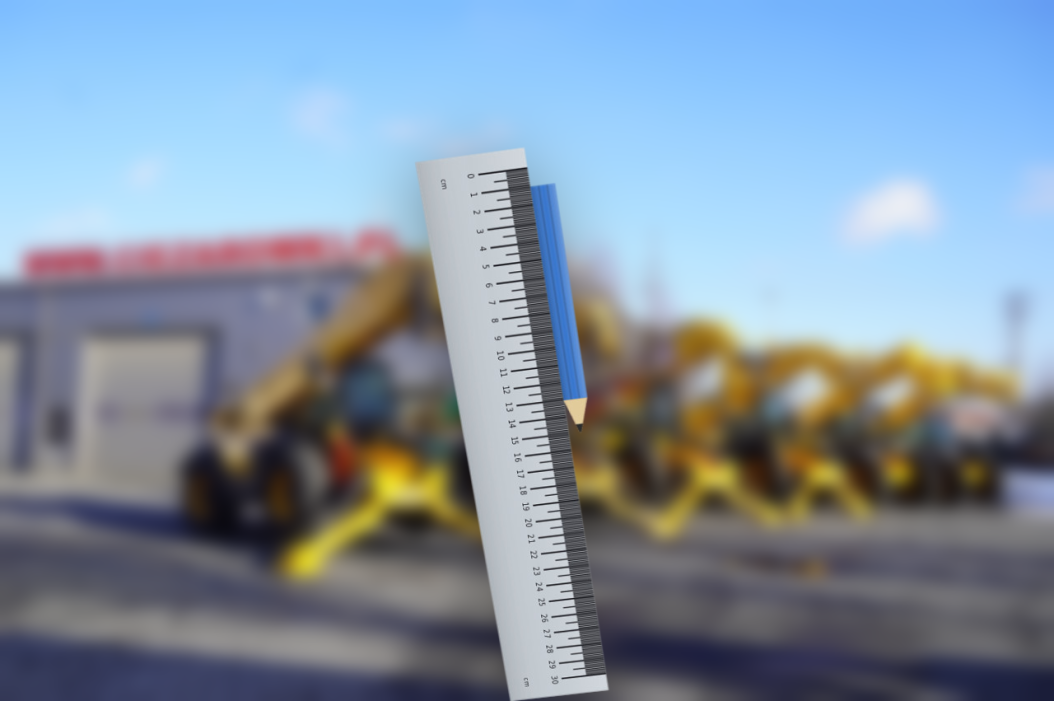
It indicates 14 cm
